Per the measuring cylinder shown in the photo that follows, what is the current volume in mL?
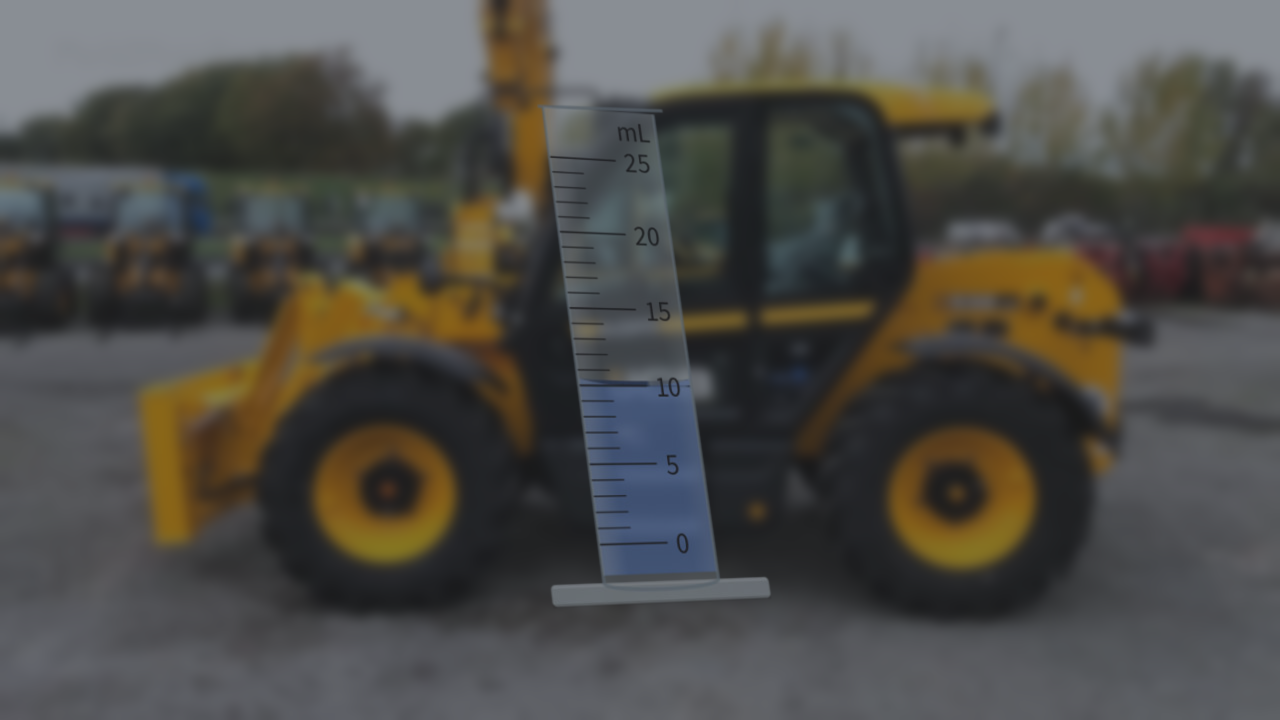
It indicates 10 mL
